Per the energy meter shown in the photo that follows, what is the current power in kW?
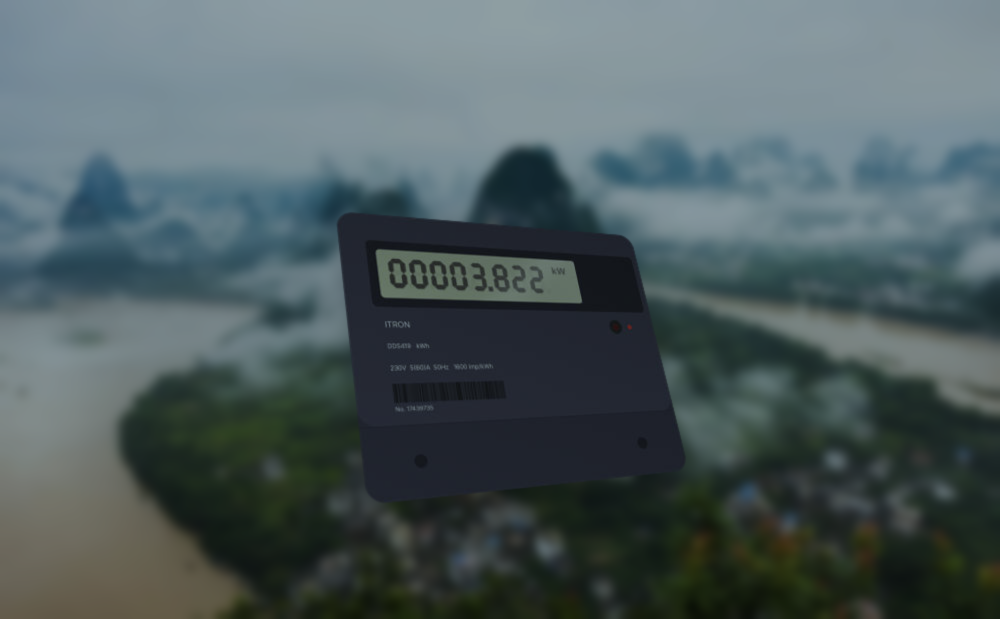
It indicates 3.822 kW
